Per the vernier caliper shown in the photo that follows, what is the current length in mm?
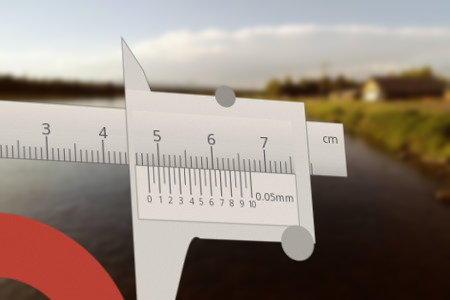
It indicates 48.0 mm
